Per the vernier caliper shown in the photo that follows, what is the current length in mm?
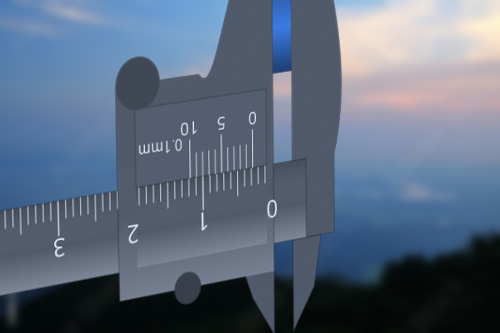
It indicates 2.8 mm
